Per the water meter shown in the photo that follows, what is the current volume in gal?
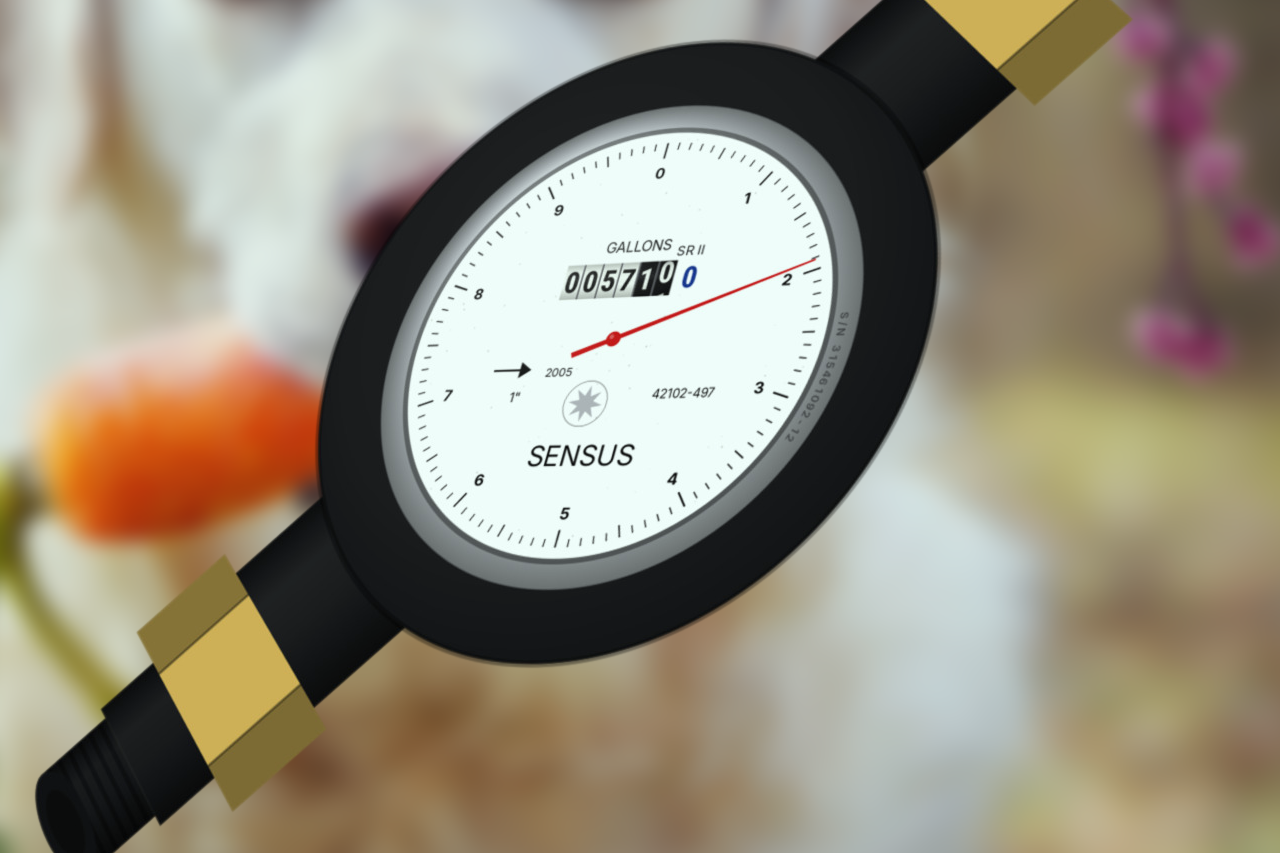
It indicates 57101.9 gal
